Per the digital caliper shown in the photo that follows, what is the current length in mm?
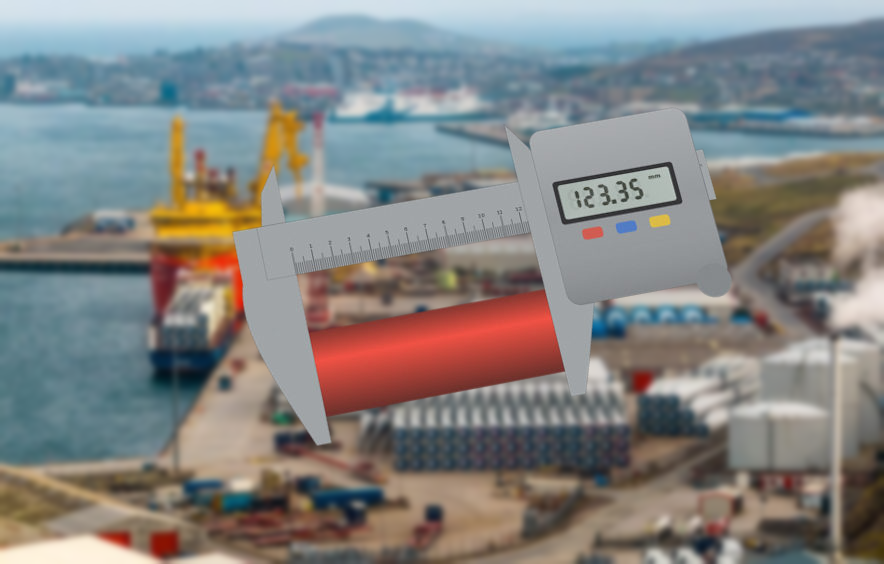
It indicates 123.35 mm
